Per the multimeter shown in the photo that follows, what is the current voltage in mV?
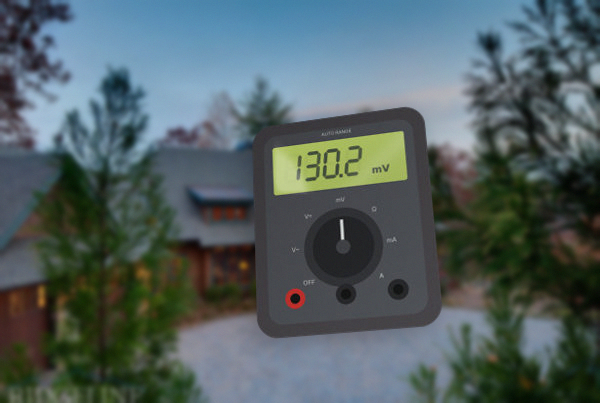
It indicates 130.2 mV
